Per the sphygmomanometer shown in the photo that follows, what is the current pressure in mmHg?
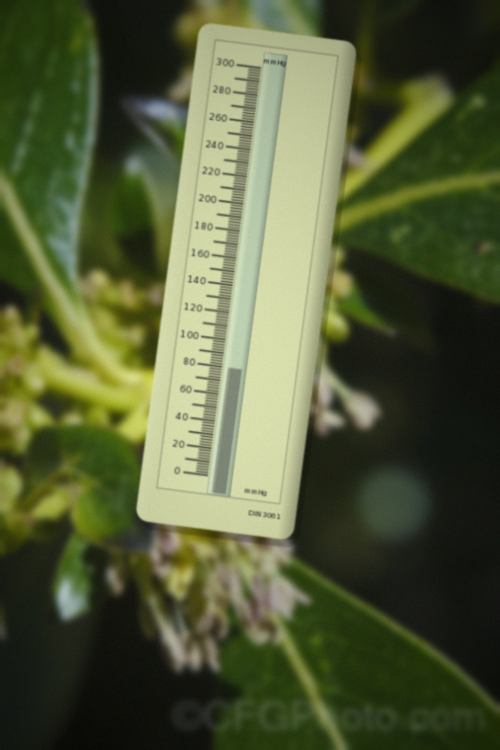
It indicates 80 mmHg
